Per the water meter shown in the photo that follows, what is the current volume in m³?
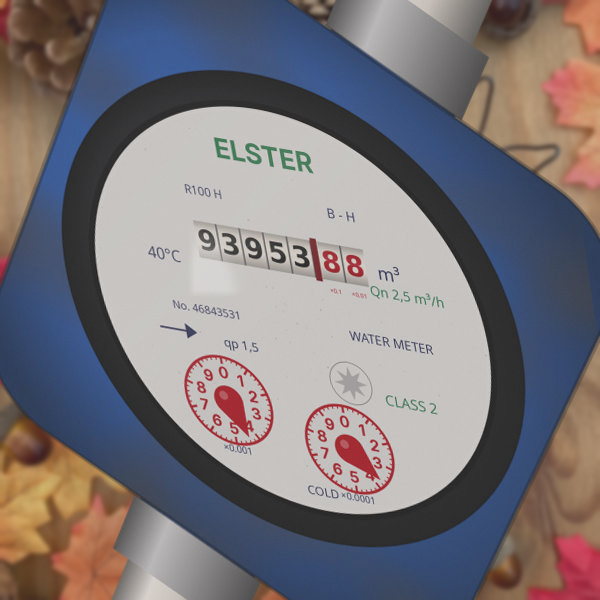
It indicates 93953.8843 m³
